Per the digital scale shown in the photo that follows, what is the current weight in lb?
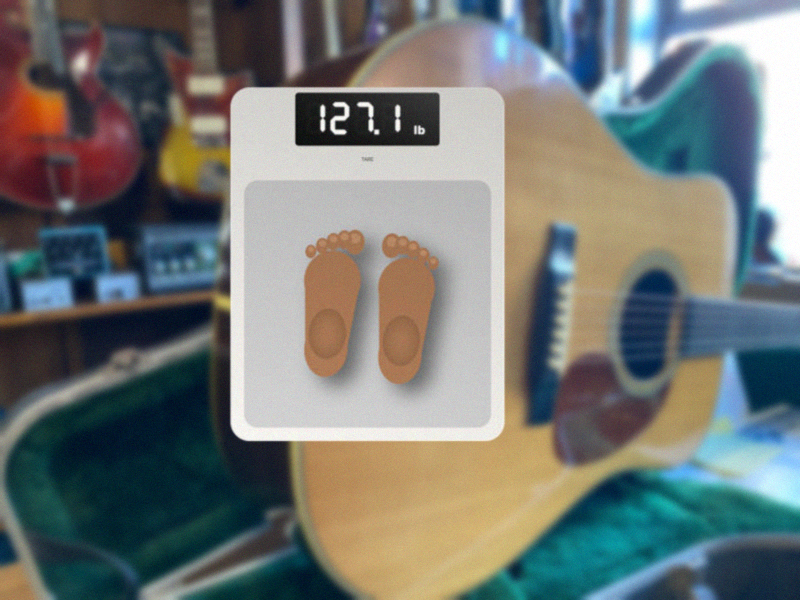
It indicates 127.1 lb
